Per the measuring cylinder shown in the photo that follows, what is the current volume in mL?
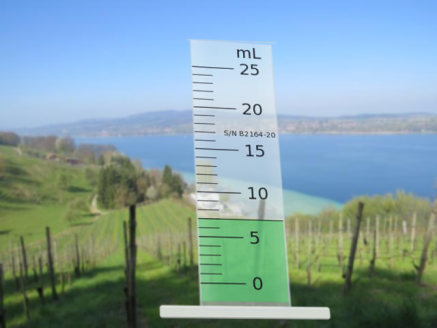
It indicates 7 mL
